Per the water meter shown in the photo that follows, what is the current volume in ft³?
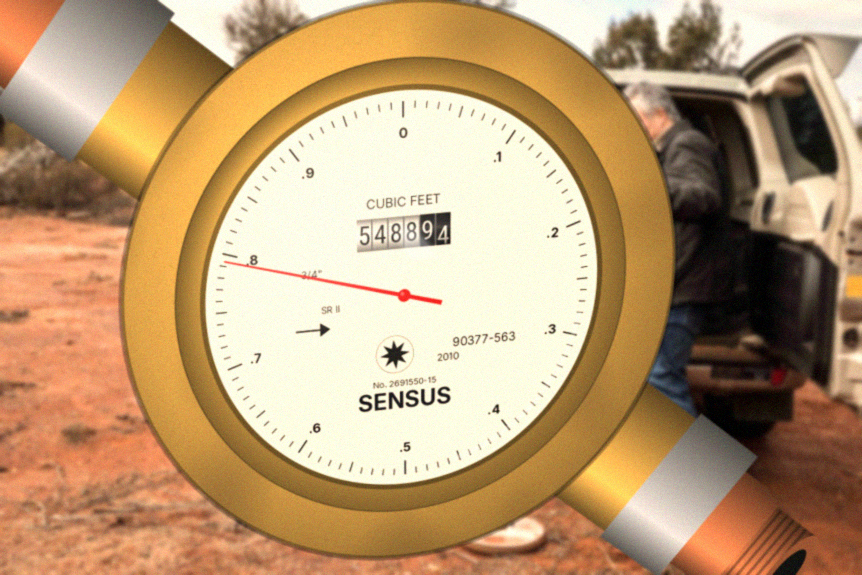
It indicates 548893.79 ft³
